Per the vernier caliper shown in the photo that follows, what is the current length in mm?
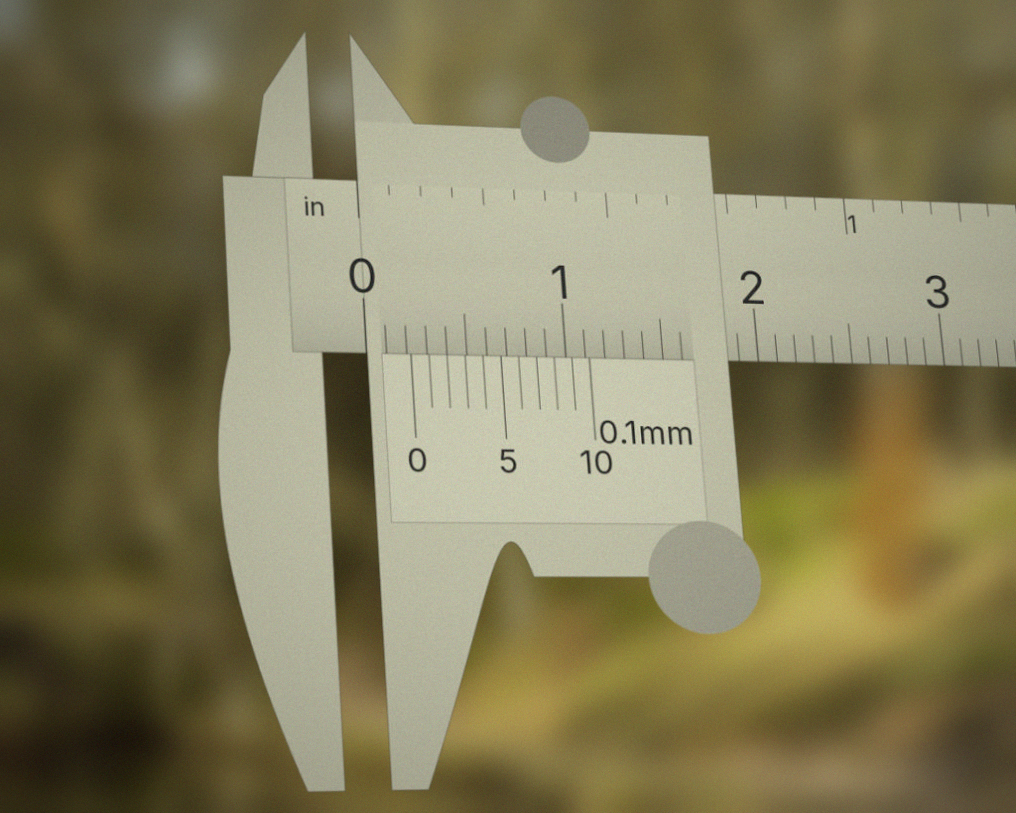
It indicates 2.2 mm
